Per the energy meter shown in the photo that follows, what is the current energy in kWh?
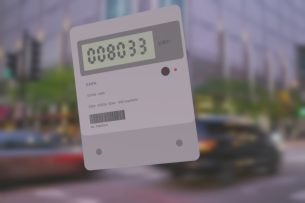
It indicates 8033 kWh
